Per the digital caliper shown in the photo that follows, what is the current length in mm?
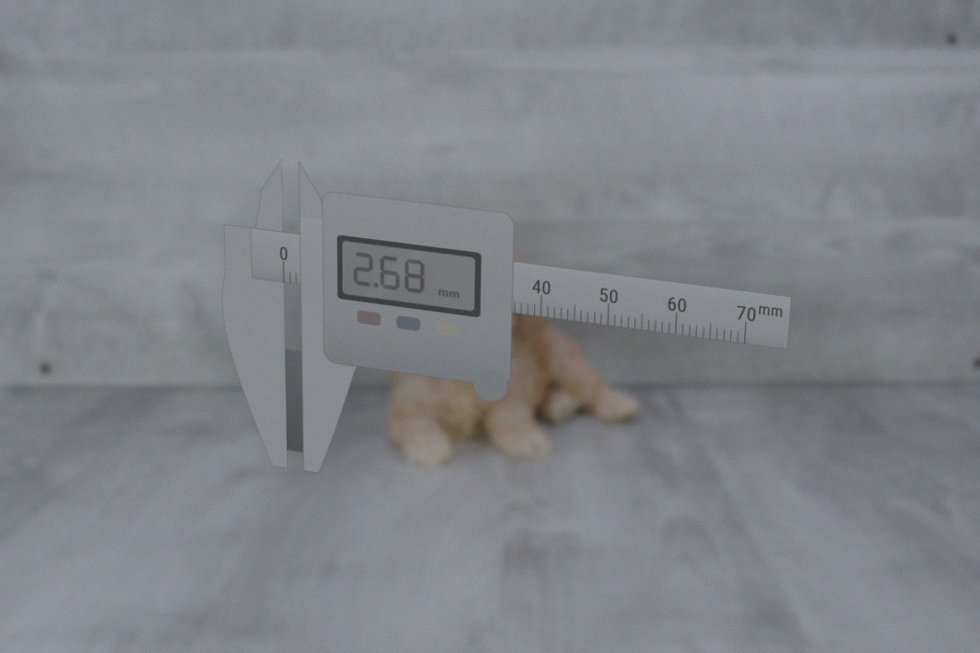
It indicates 2.68 mm
